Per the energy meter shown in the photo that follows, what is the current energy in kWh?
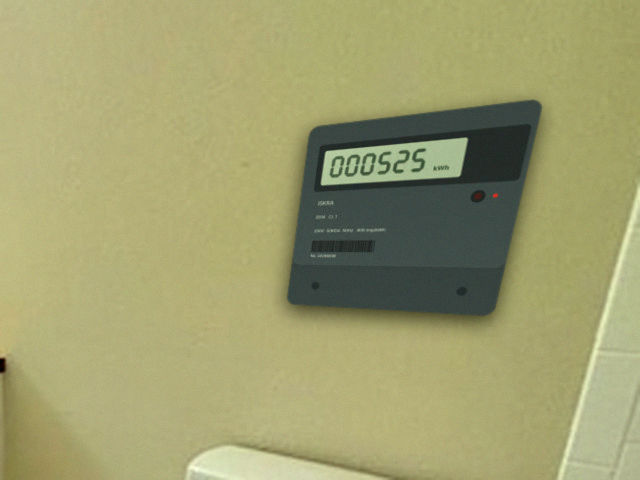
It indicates 525 kWh
